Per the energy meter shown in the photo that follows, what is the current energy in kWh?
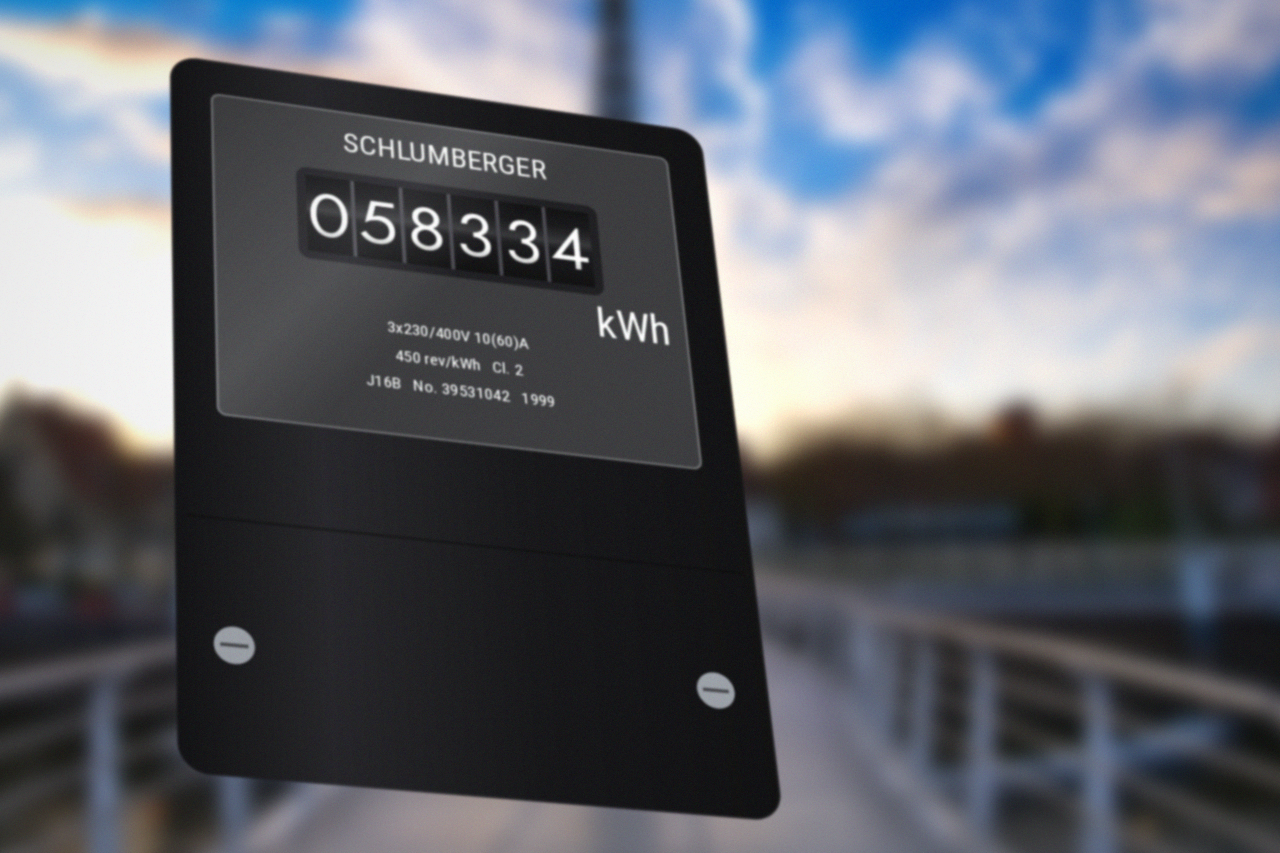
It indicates 58334 kWh
